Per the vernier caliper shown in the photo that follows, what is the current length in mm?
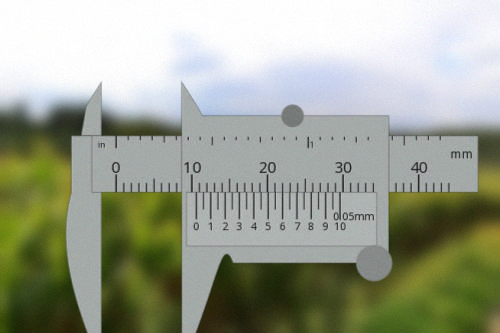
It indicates 10.6 mm
